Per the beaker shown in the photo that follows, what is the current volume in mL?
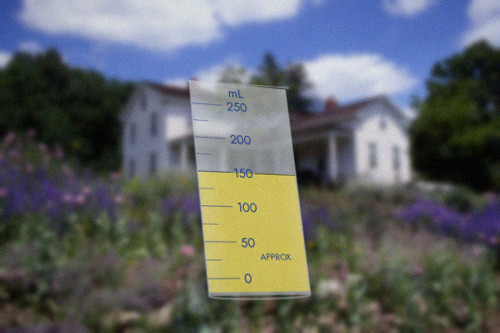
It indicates 150 mL
